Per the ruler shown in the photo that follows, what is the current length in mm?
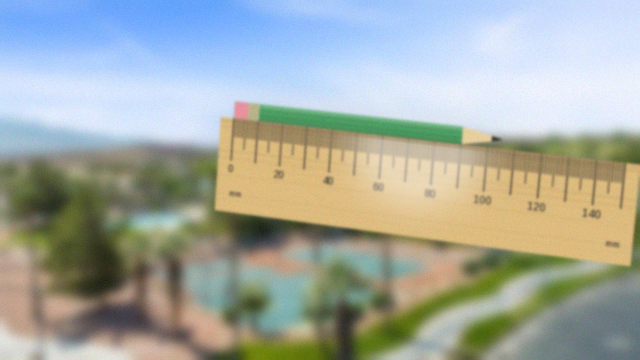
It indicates 105 mm
